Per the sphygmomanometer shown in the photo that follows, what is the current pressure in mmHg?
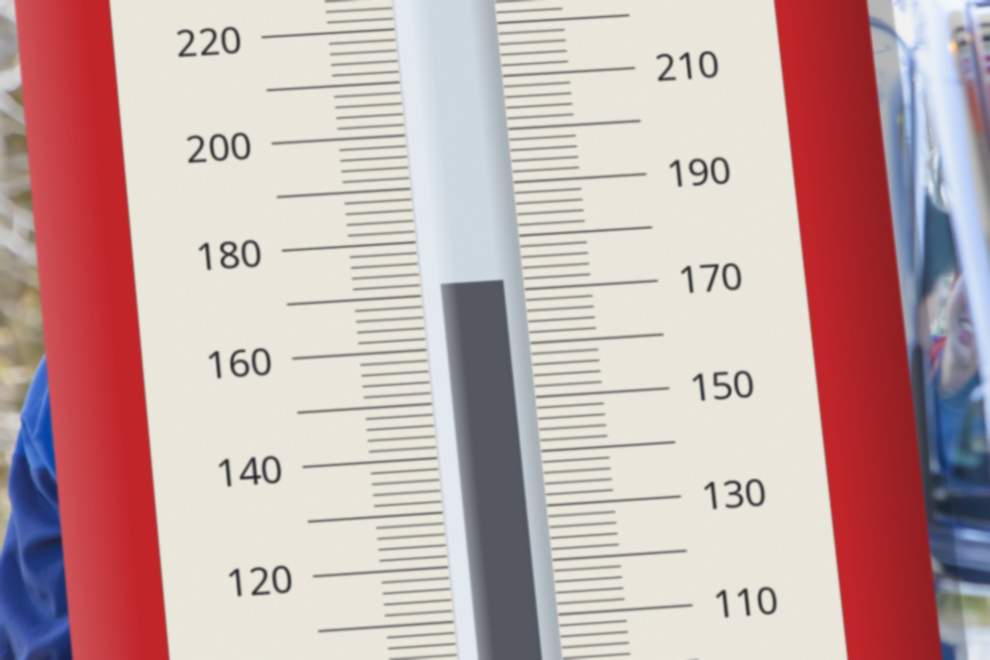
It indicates 172 mmHg
